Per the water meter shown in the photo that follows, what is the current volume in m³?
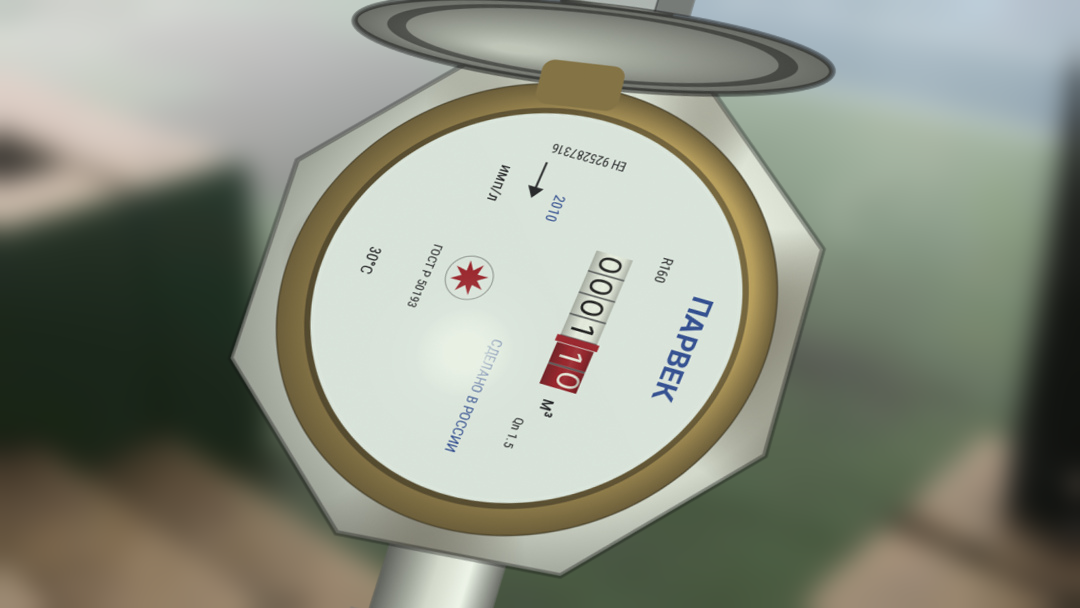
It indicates 1.10 m³
